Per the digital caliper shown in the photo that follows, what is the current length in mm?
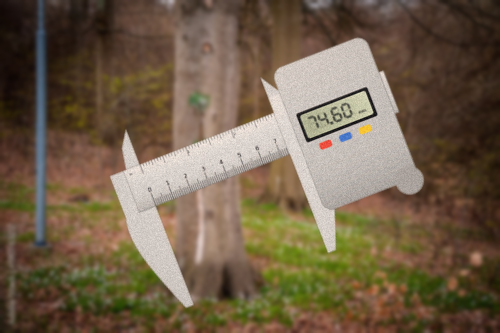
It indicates 74.60 mm
